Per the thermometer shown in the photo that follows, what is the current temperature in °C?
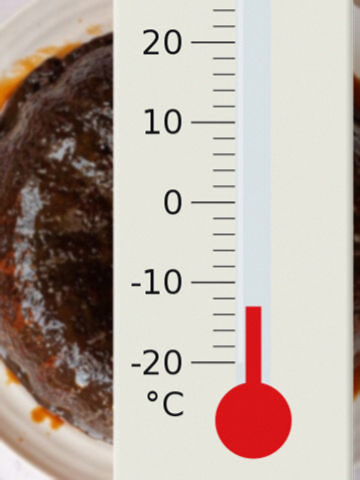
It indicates -13 °C
